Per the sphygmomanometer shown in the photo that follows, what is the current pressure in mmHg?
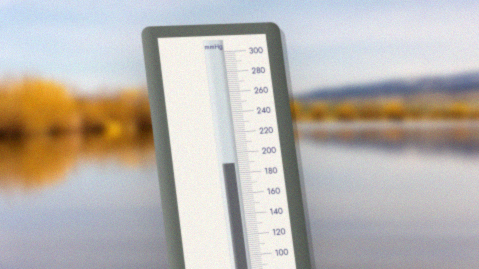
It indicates 190 mmHg
